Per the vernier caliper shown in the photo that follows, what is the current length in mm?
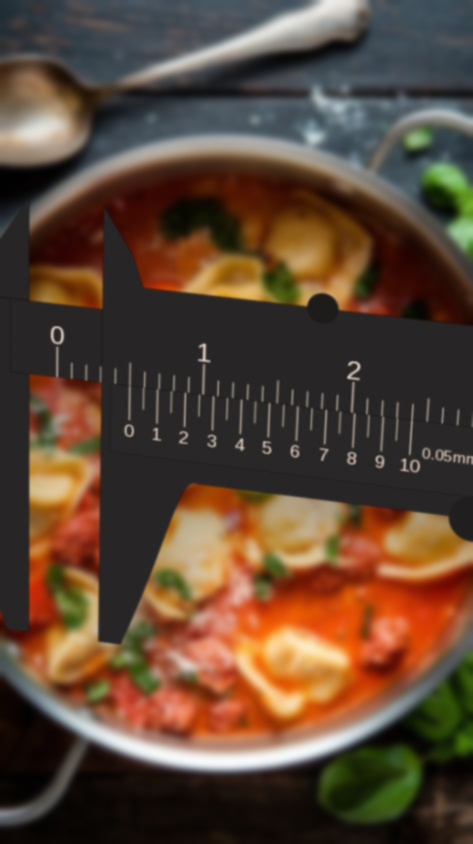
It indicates 5.0 mm
